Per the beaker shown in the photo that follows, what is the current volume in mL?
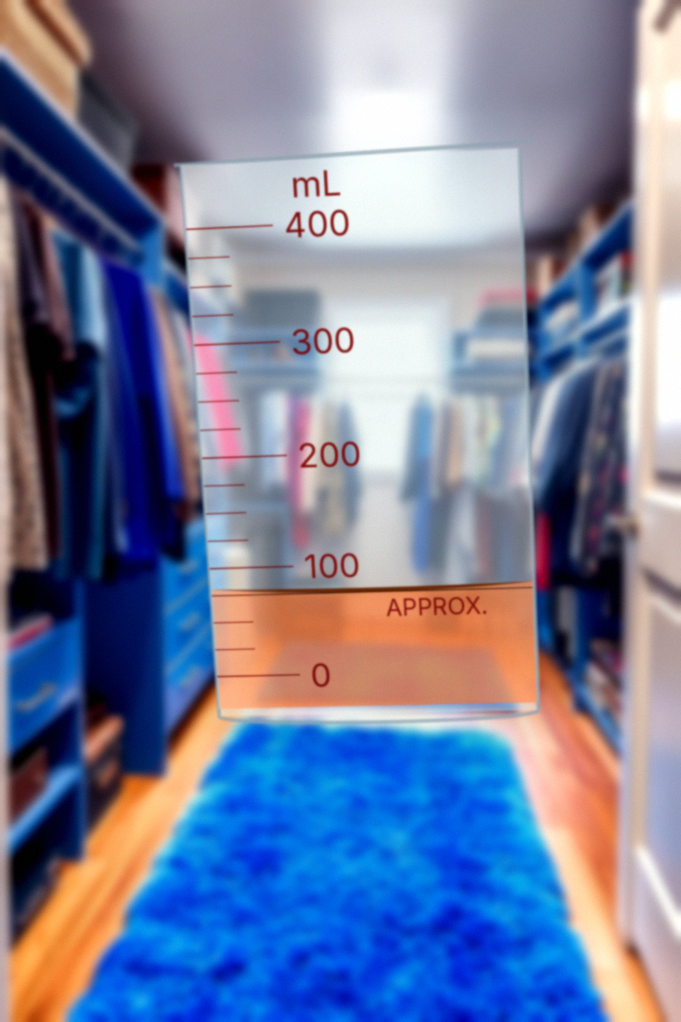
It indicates 75 mL
